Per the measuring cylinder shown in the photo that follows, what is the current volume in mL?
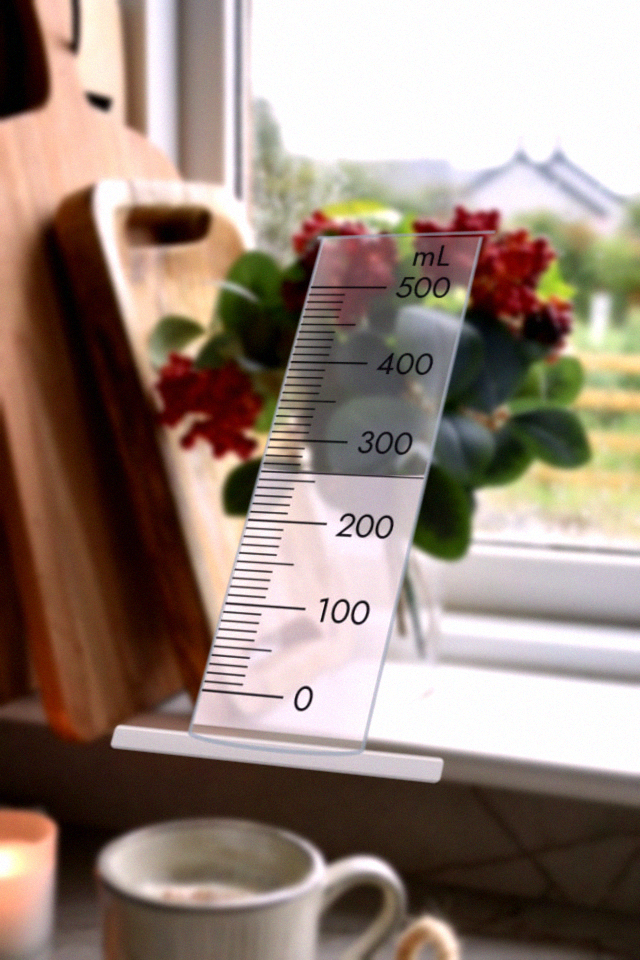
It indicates 260 mL
